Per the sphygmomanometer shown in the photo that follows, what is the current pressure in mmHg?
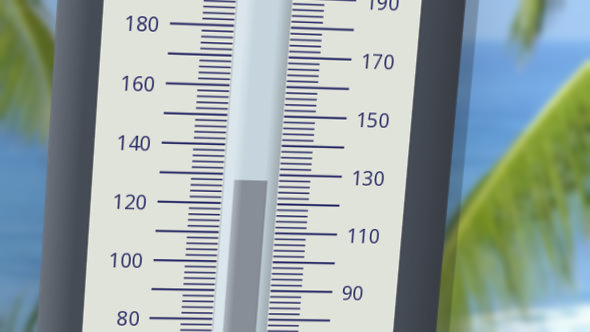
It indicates 128 mmHg
